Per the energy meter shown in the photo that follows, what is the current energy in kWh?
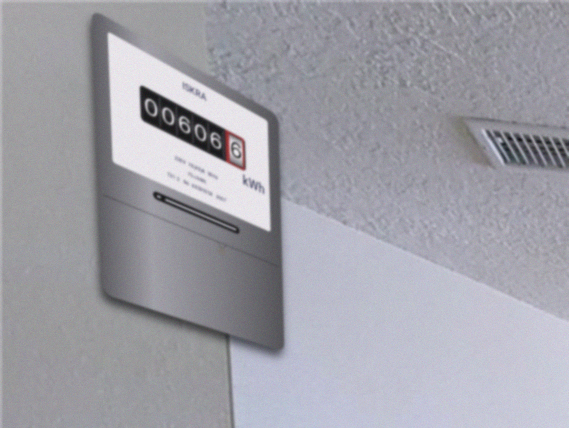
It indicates 606.6 kWh
